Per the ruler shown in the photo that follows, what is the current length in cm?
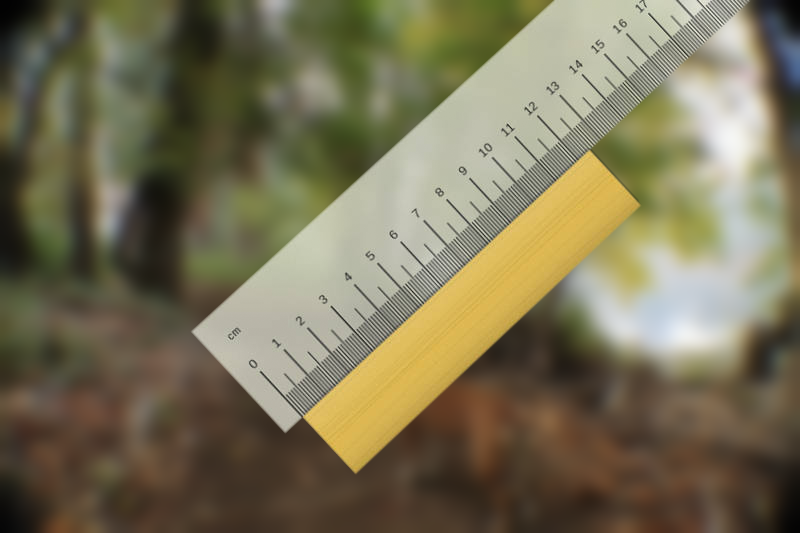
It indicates 12.5 cm
